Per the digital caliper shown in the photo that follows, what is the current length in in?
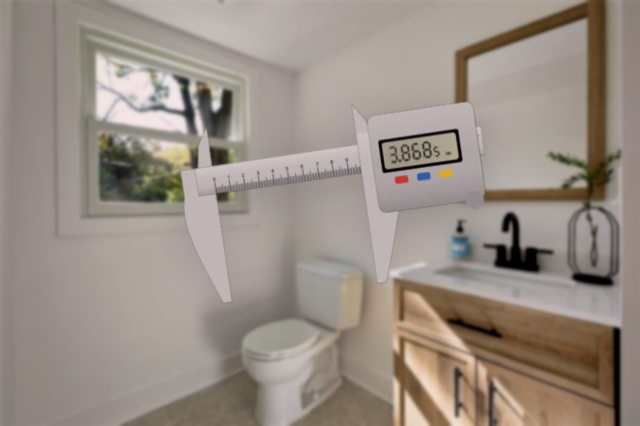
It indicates 3.8685 in
